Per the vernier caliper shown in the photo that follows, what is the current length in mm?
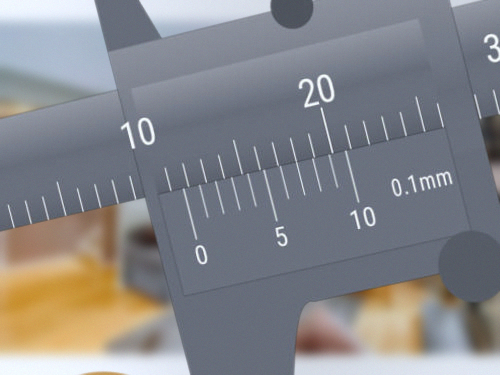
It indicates 11.7 mm
